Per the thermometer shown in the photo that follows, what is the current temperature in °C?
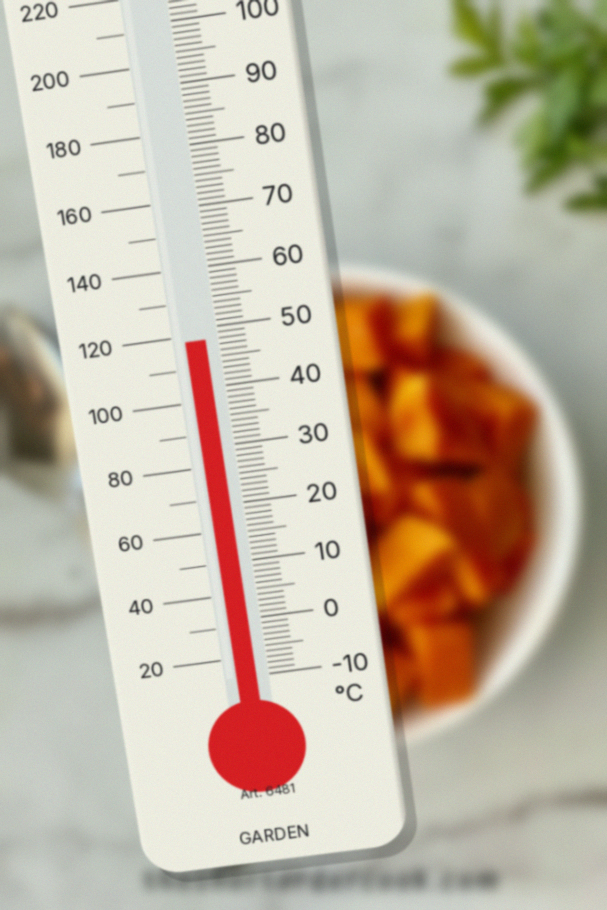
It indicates 48 °C
